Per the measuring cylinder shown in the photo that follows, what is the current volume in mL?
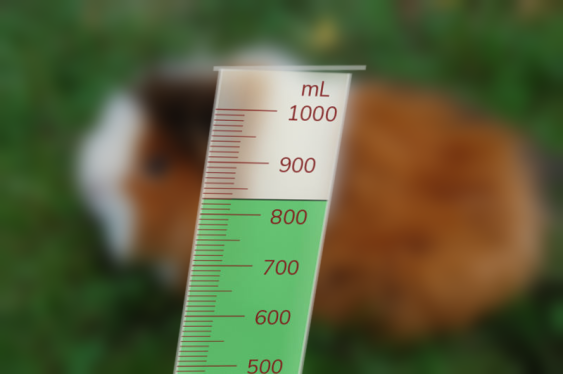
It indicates 830 mL
